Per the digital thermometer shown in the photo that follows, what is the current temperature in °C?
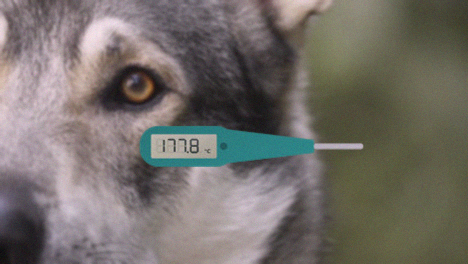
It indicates 177.8 °C
